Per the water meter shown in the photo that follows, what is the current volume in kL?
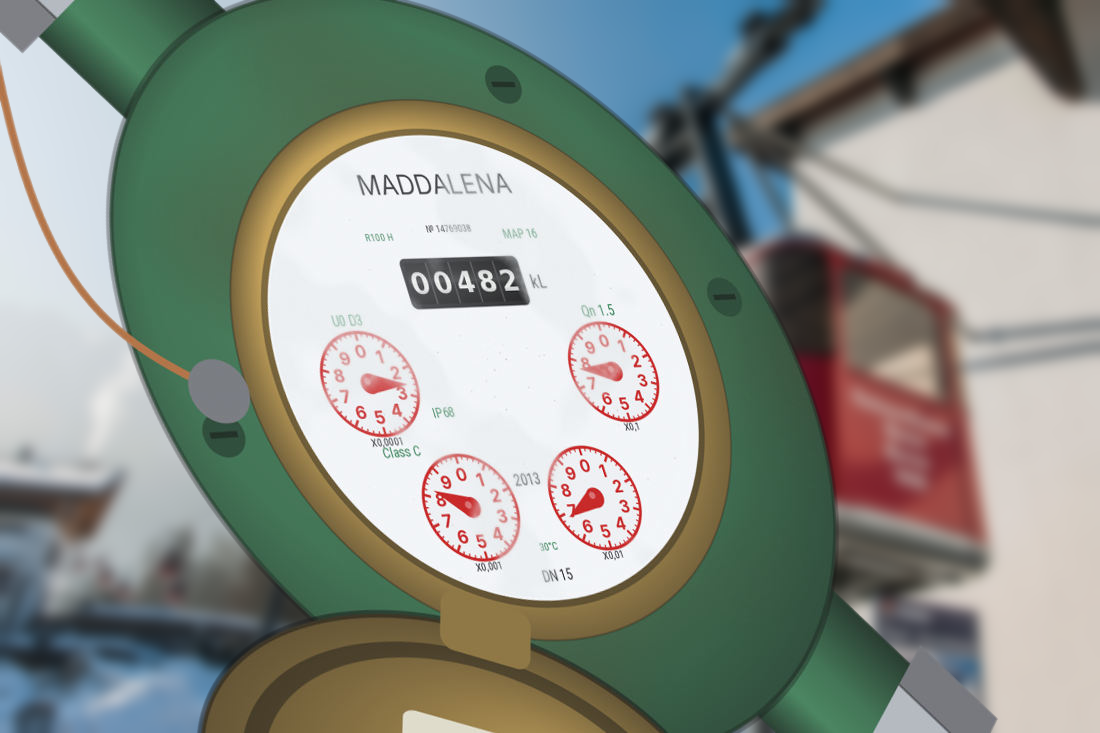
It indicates 482.7682 kL
